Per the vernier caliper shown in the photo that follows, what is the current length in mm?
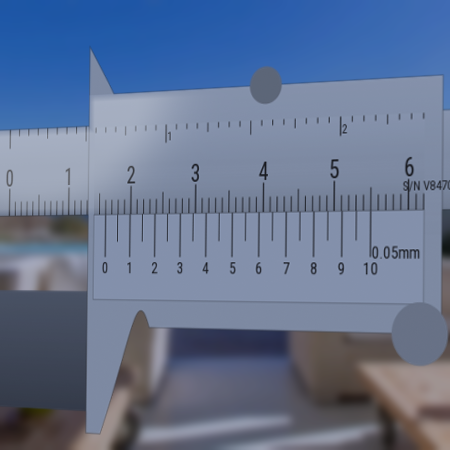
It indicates 16.0 mm
